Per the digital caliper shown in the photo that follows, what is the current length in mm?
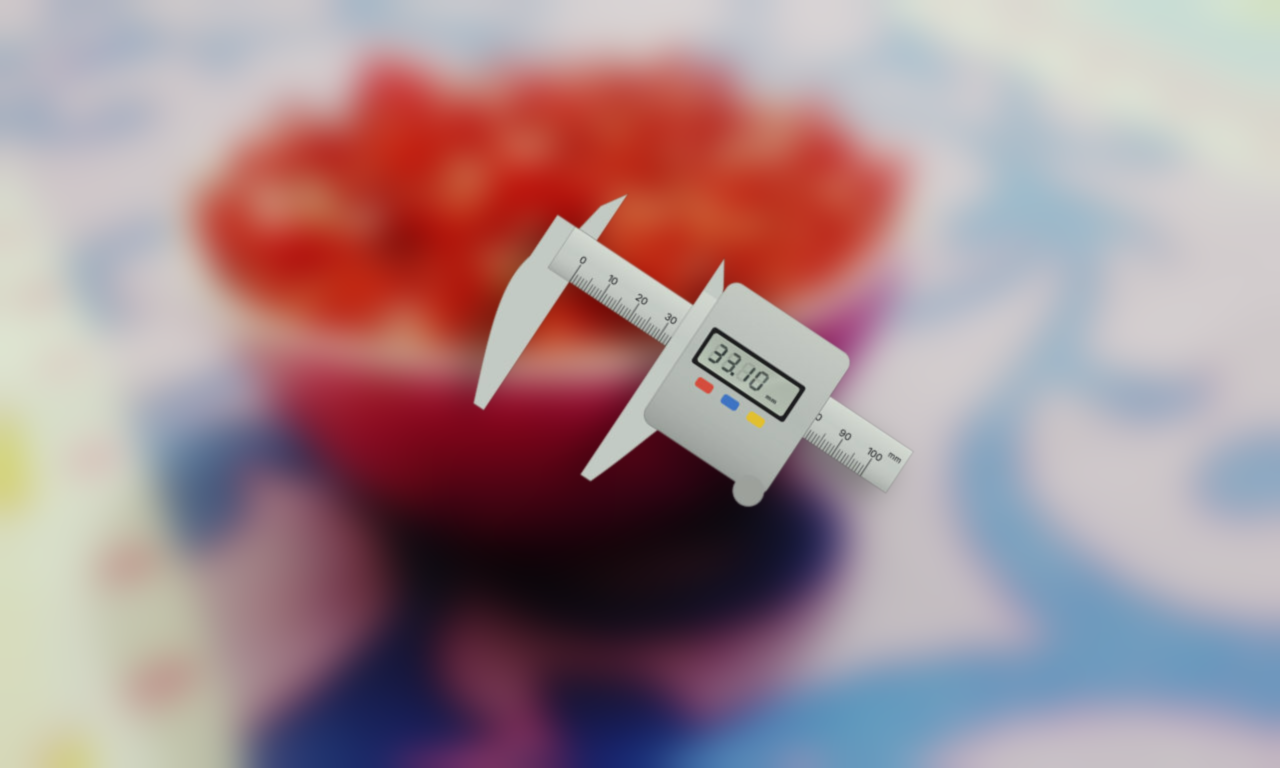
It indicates 33.10 mm
